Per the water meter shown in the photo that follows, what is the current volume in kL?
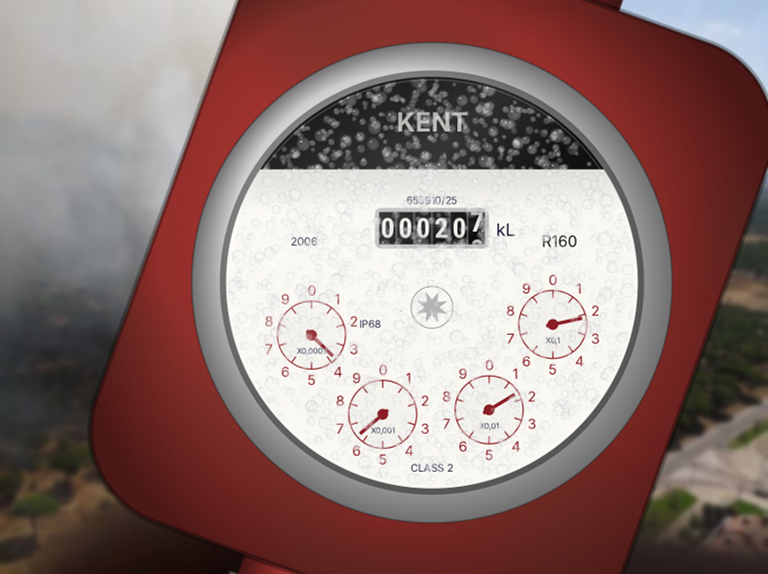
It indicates 207.2163 kL
